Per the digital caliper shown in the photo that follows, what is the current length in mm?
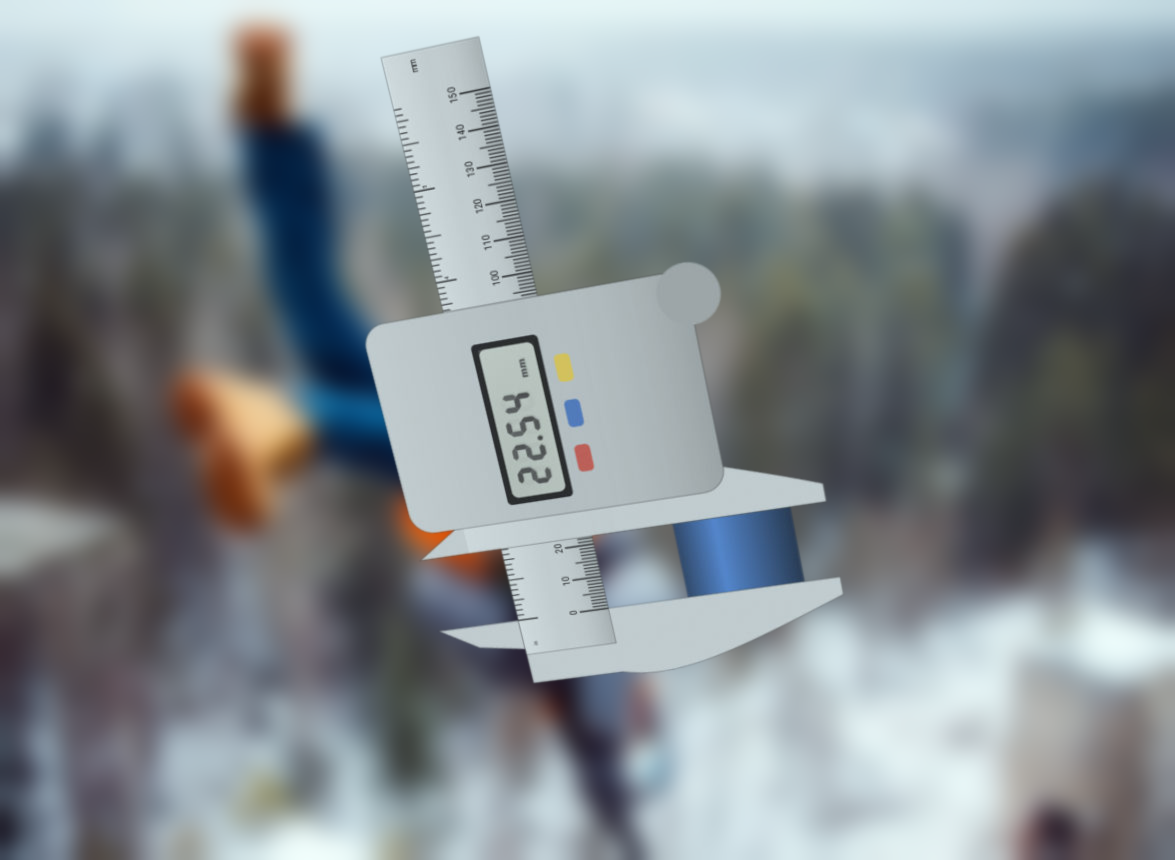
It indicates 22.54 mm
